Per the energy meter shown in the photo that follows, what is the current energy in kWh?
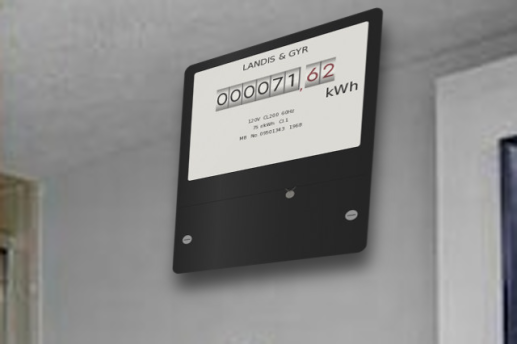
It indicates 71.62 kWh
